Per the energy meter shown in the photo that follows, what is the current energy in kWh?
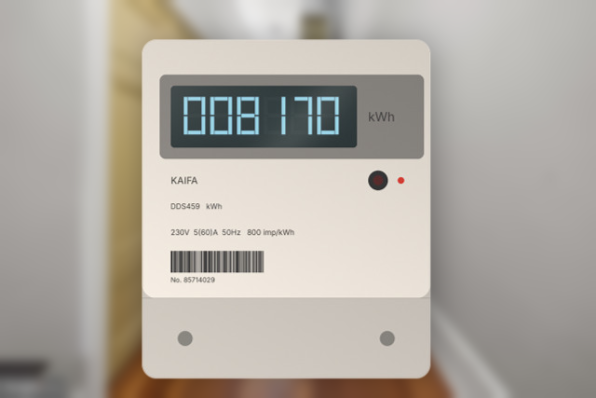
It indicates 8170 kWh
